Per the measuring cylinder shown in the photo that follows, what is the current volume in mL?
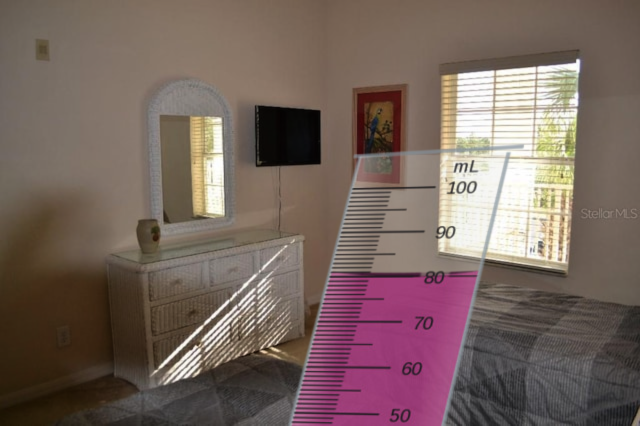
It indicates 80 mL
